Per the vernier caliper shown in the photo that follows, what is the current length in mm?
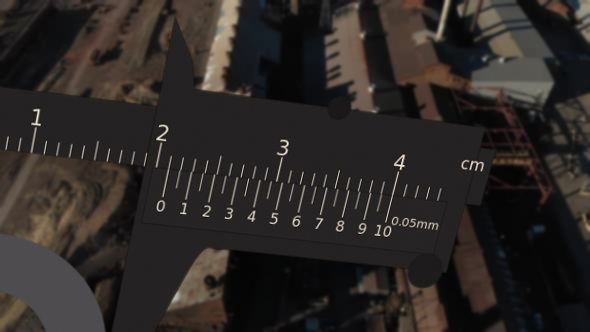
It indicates 21.0 mm
